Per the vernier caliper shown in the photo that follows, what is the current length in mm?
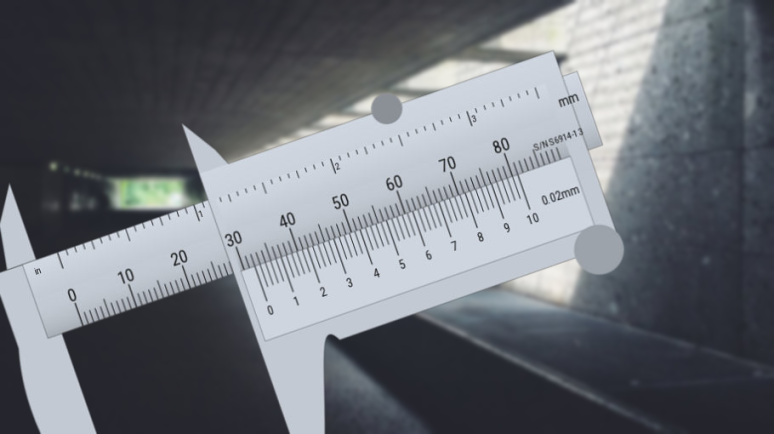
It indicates 32.0 mm
